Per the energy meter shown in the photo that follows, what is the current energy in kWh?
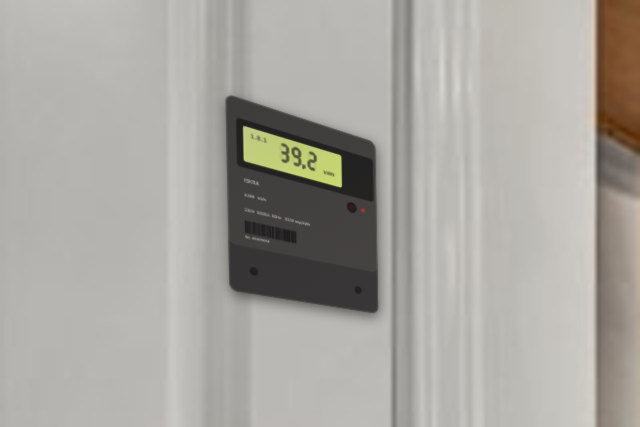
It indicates 39.2 kWh
